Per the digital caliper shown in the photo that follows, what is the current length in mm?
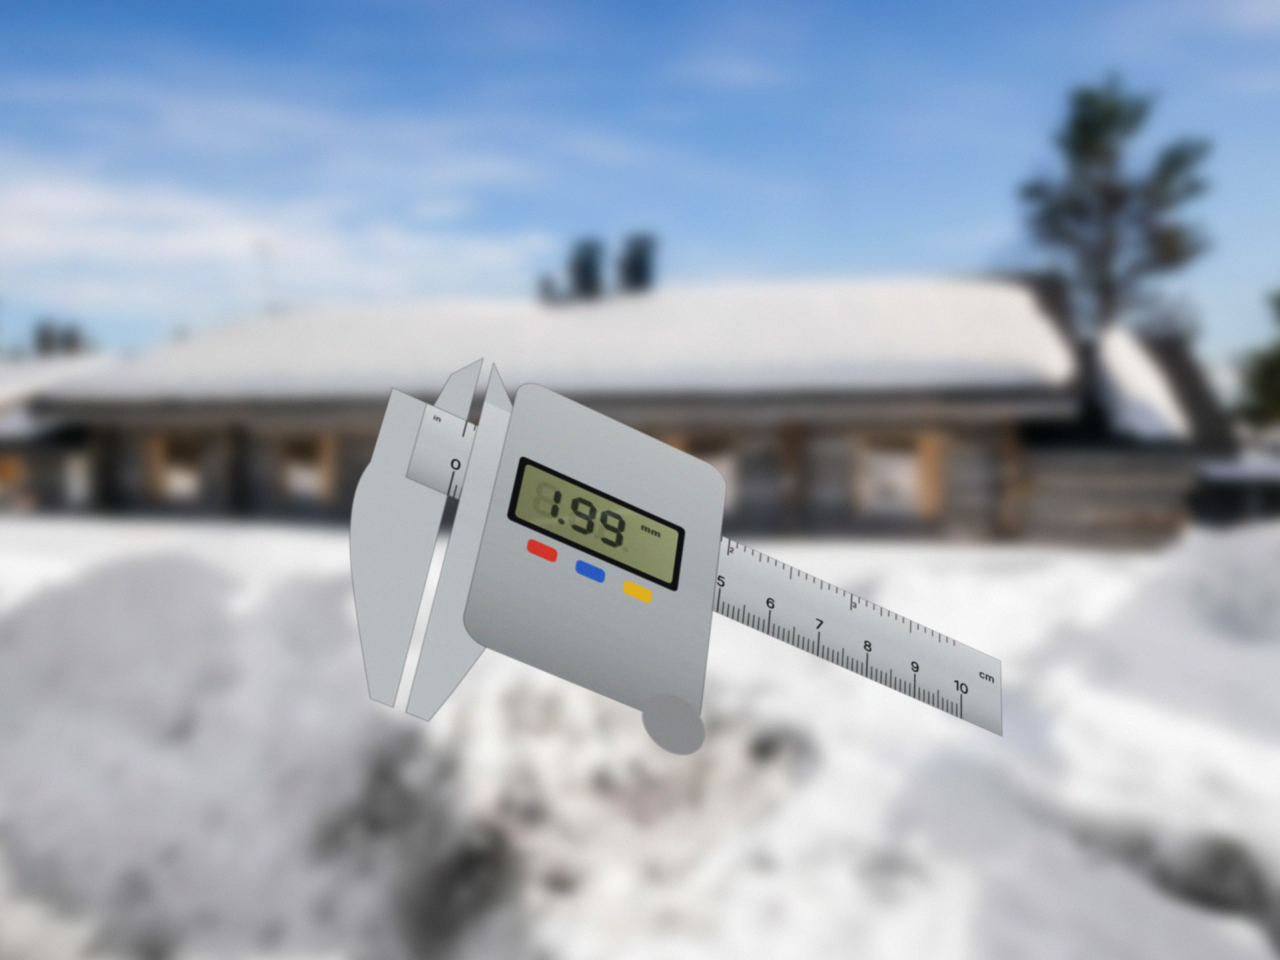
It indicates 1.99 mm
